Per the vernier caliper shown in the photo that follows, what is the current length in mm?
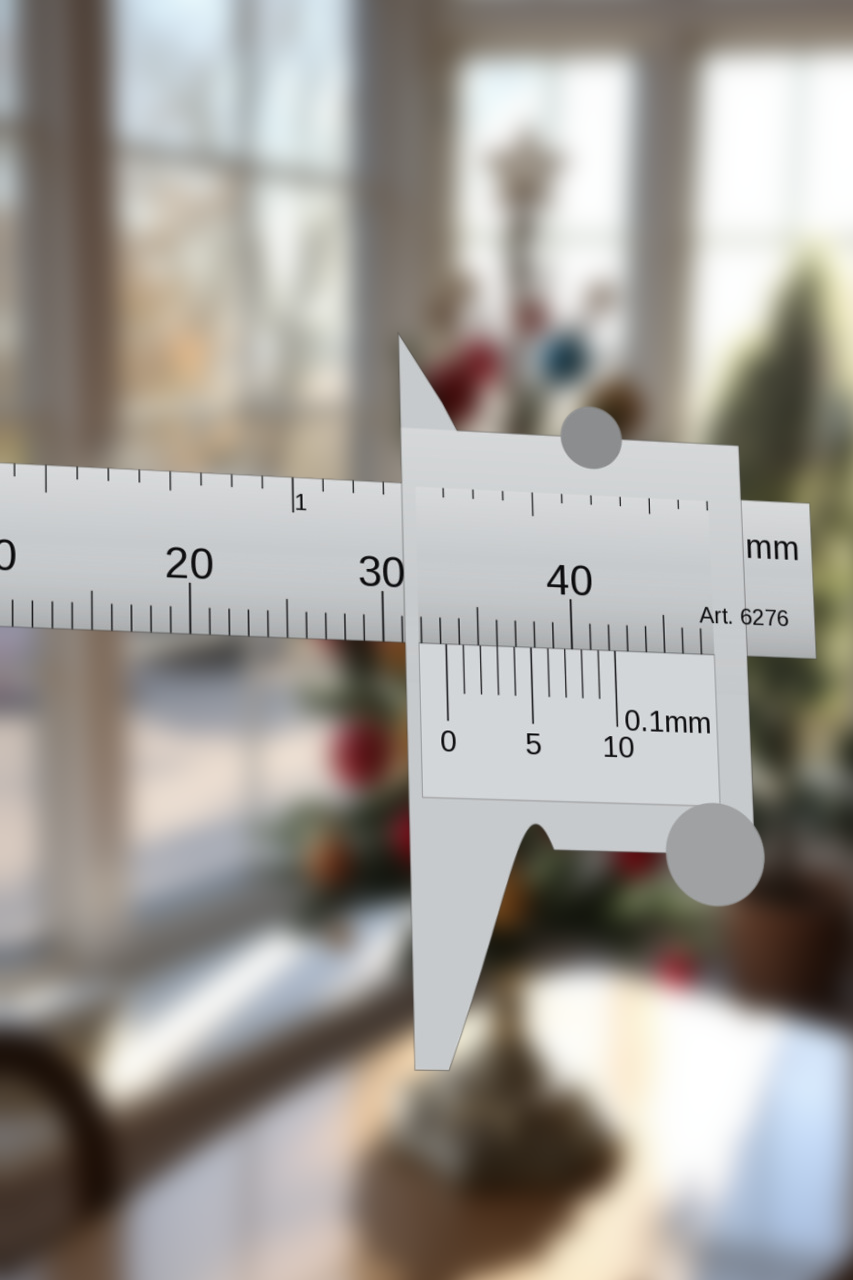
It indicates 33.3 mm
